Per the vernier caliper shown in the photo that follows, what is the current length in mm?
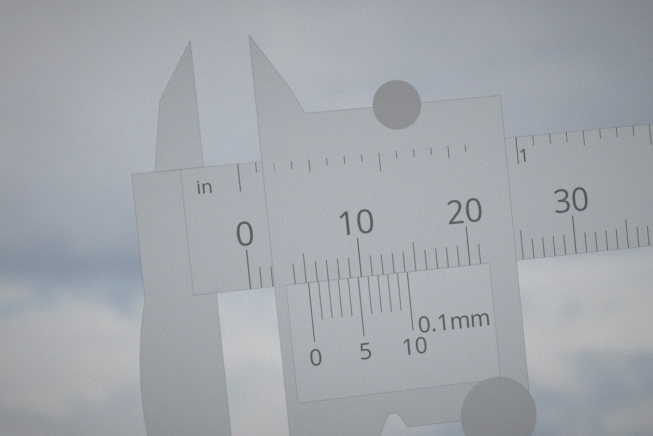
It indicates 5.2 mm
